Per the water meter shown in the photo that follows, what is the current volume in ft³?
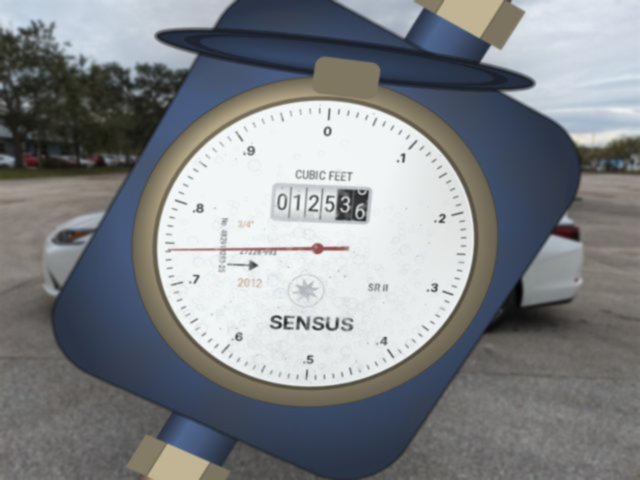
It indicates 12535.74 ft³
